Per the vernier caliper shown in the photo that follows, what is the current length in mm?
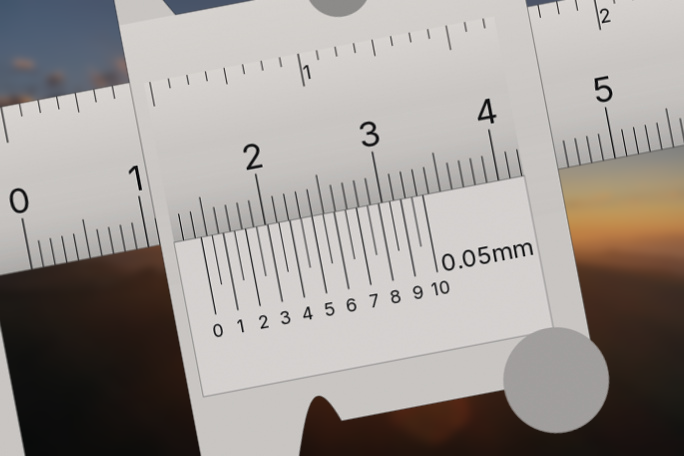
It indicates 14.5 mm
